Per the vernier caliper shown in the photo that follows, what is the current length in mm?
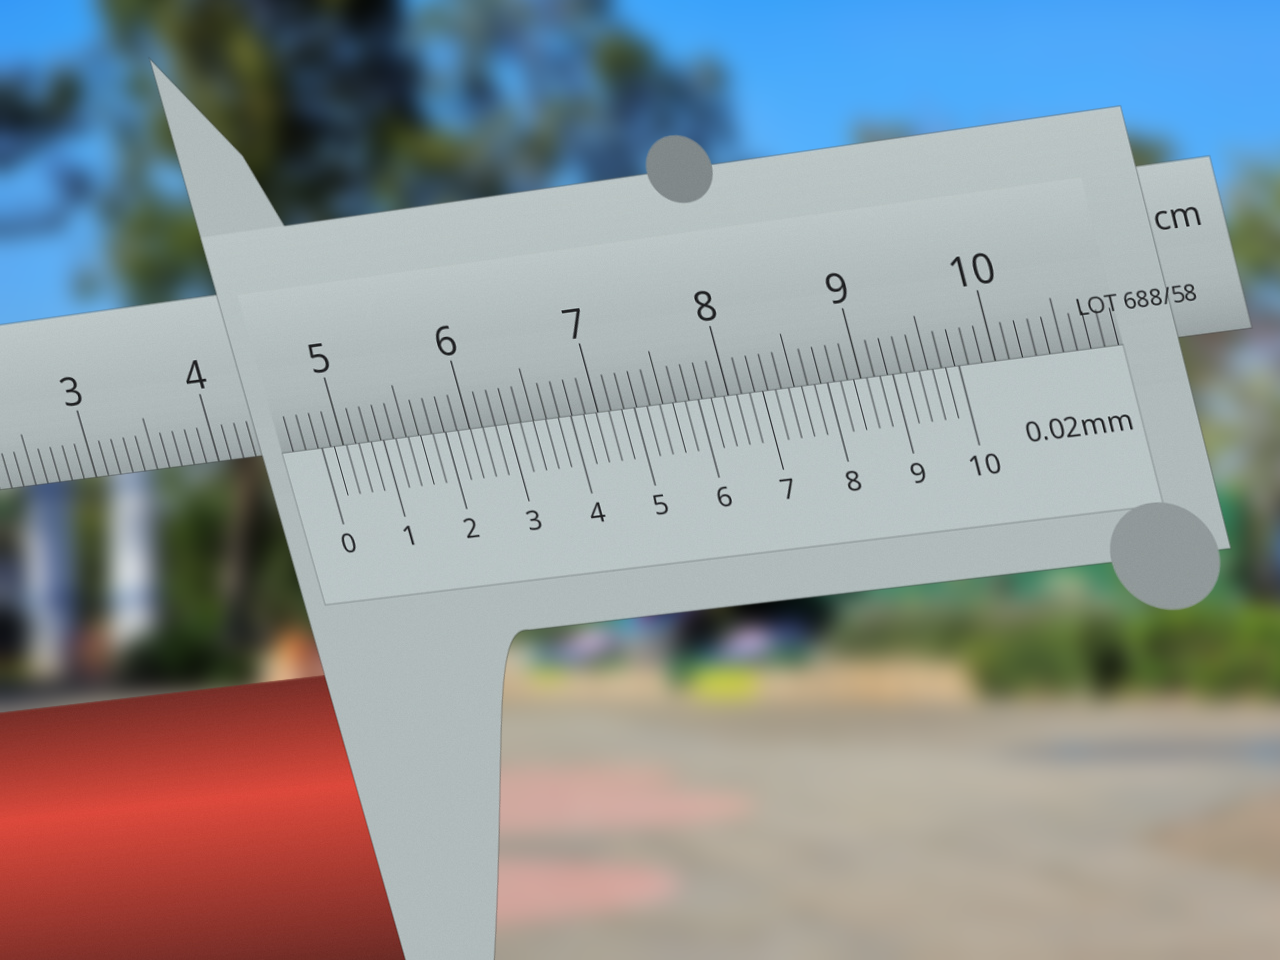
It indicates 48.3 mm
